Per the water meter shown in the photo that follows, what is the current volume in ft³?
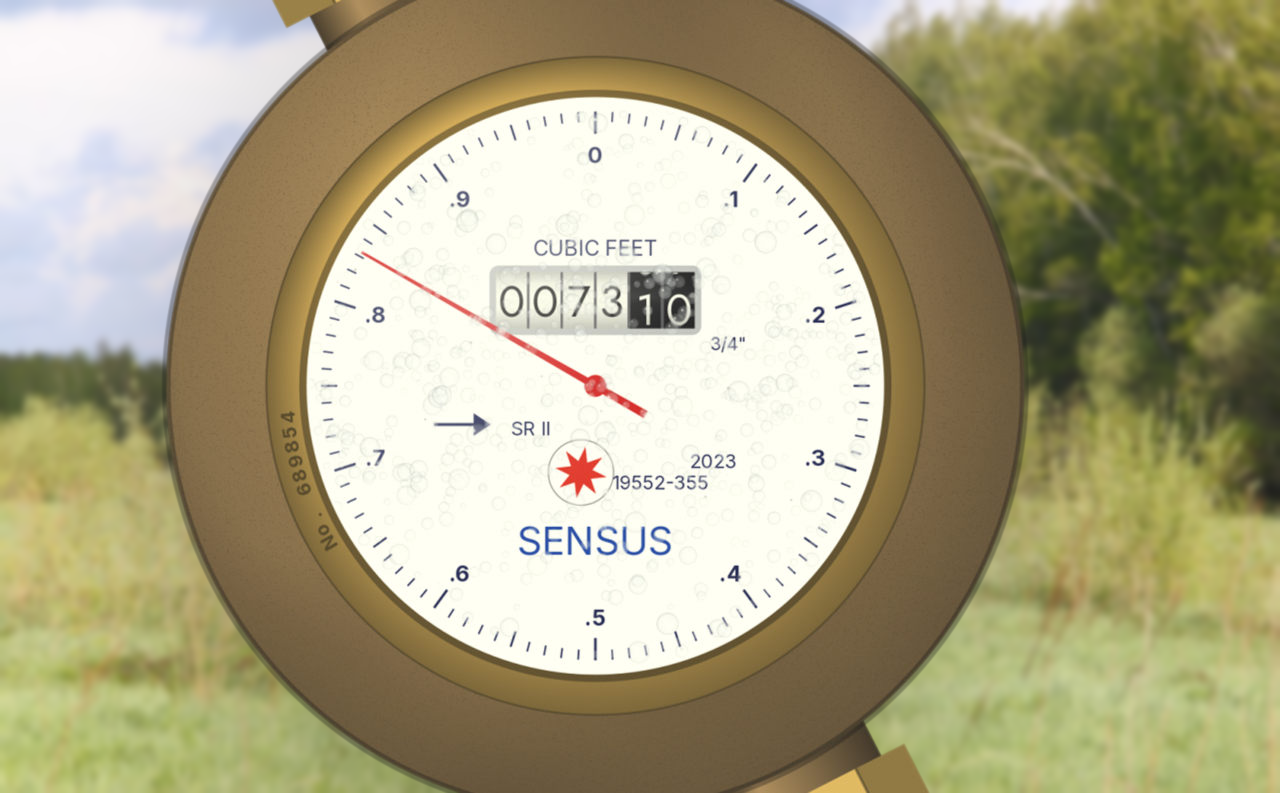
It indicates 7309.83 ft³
